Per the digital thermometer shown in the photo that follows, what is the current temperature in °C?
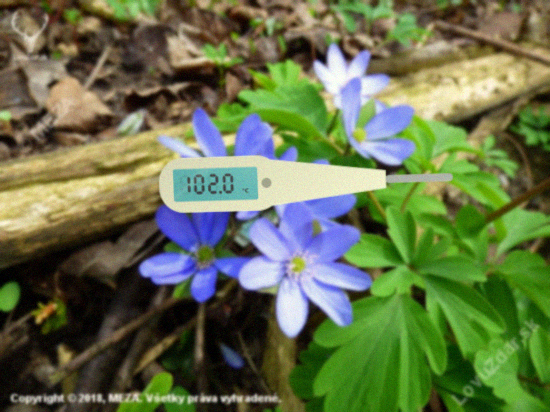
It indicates 102.0 °C
